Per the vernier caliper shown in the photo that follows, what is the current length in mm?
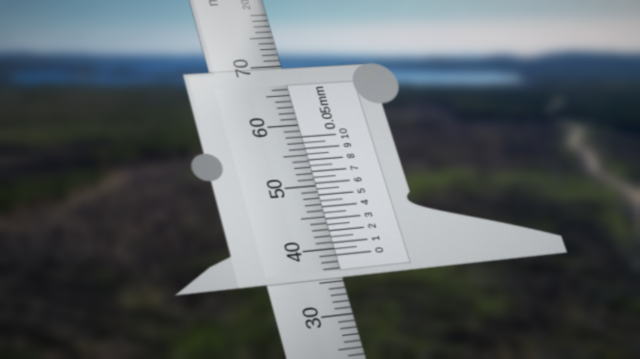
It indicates 39.0 mm
